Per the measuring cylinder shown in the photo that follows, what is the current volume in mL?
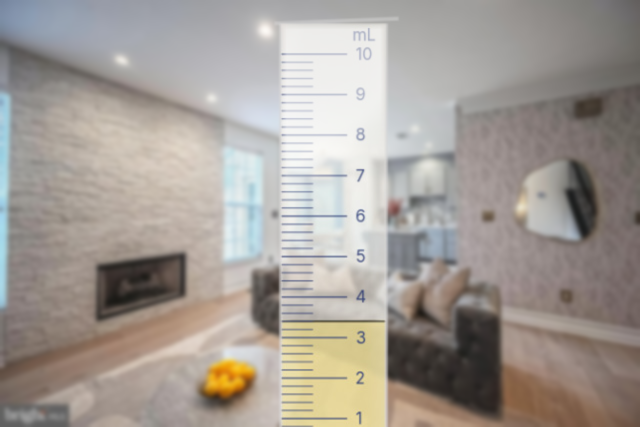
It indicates 3.4 mL
